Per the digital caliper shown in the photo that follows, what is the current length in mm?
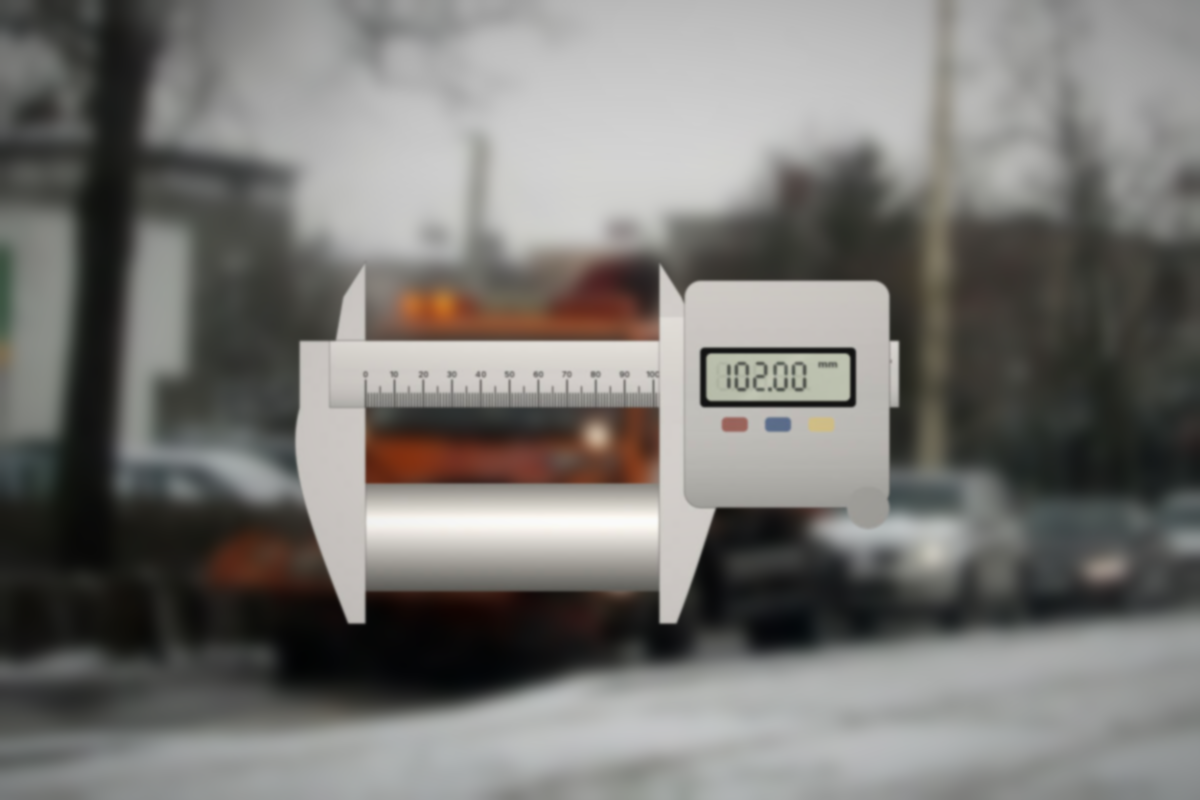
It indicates 102.00 mm
